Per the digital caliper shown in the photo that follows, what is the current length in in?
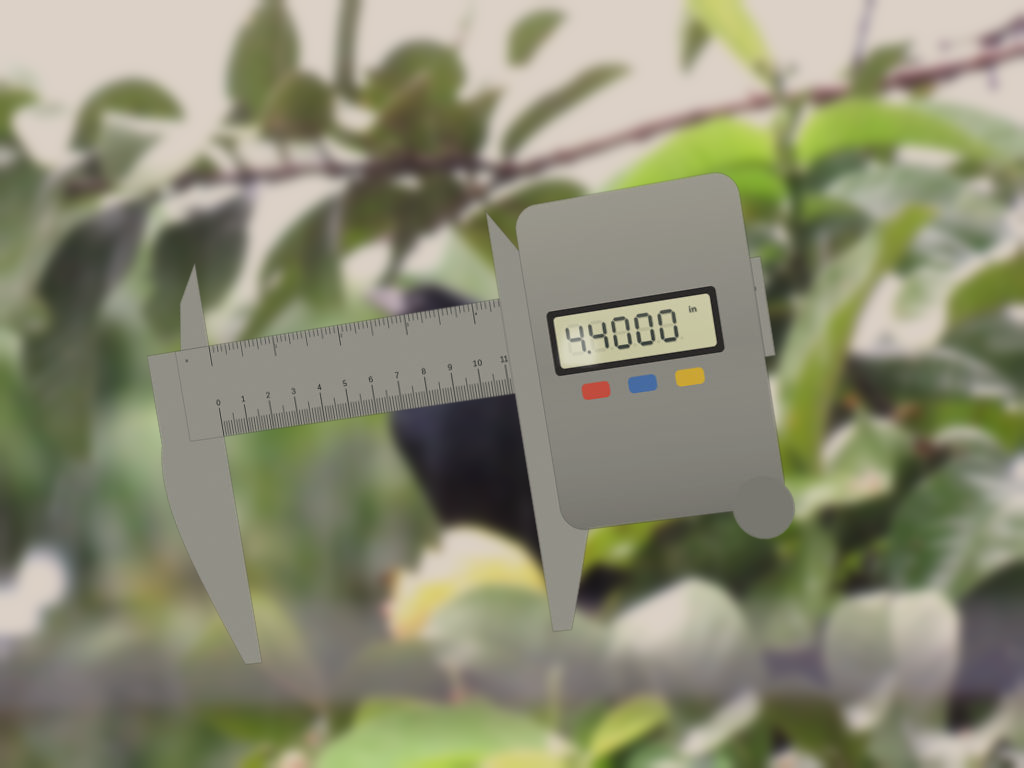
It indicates 4.4000 in
